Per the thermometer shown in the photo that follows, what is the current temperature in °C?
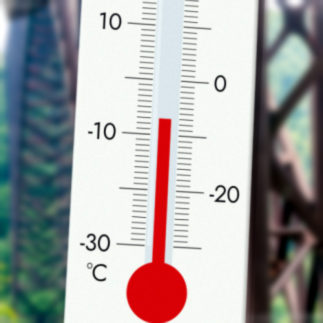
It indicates -7 °C
